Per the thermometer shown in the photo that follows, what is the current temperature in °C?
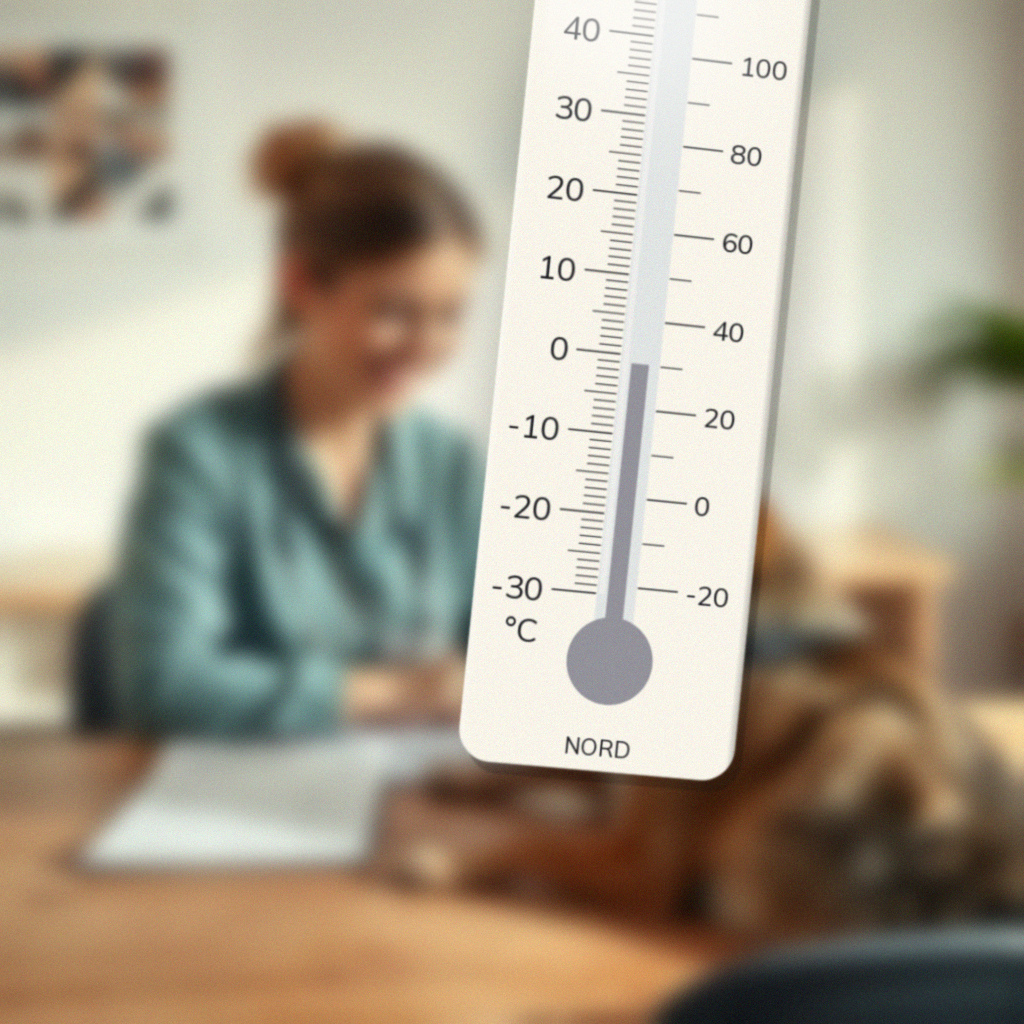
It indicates -1 °C
